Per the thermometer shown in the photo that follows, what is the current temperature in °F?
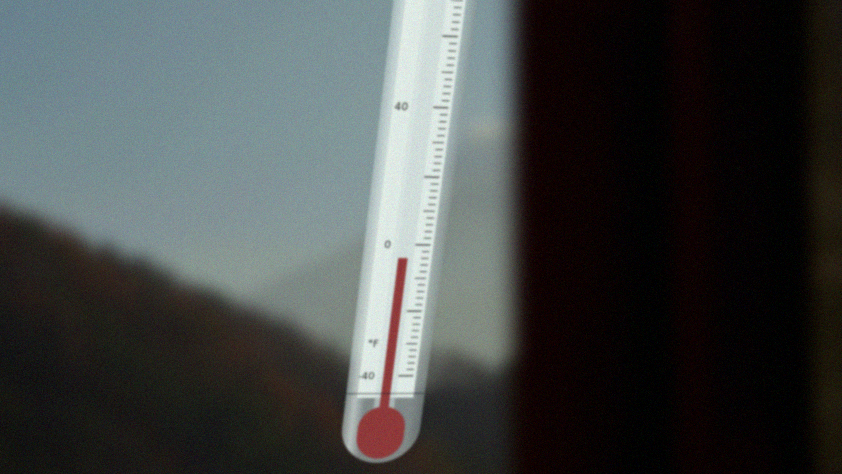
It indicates -4 °F
